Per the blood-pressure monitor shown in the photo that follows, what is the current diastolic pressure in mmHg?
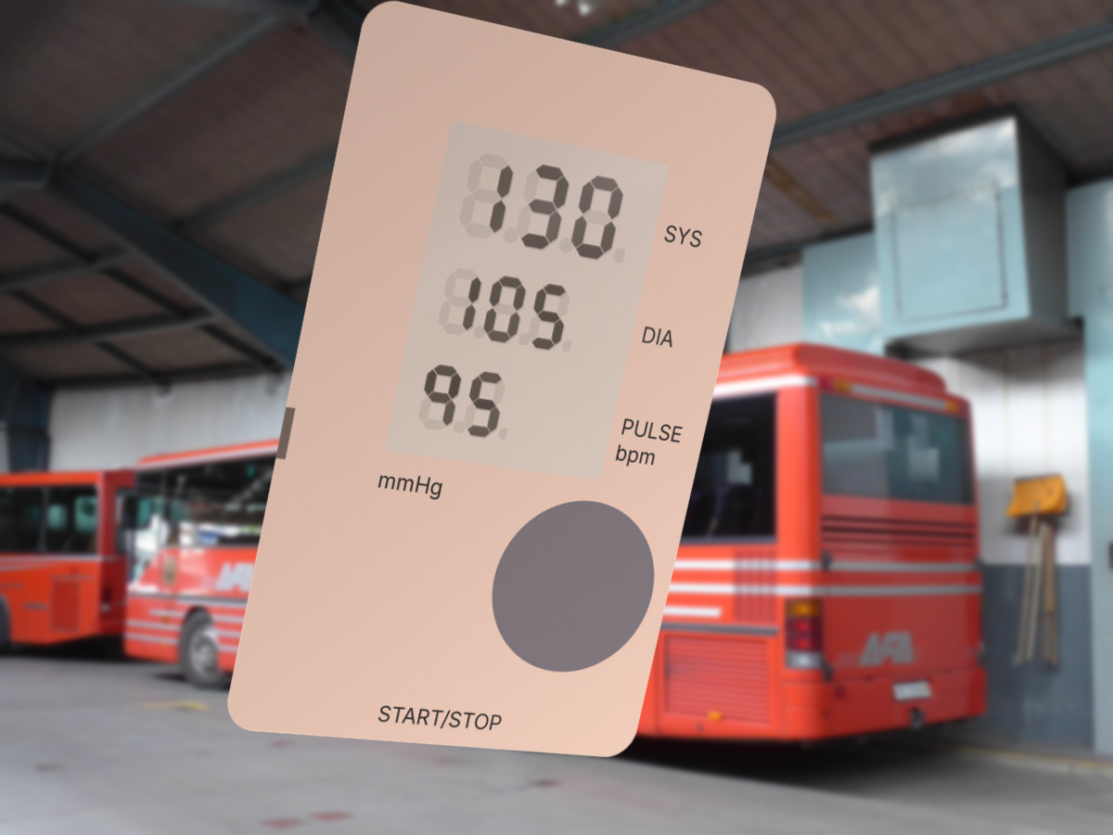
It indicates 105 mmHg
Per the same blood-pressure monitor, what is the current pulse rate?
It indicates 95 bpm
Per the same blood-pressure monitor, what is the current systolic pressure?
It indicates 130 mmHg
